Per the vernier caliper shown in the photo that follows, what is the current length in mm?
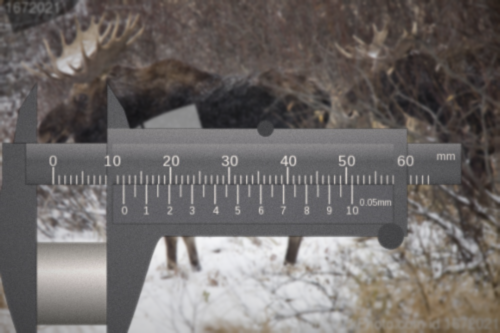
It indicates 12.0 mm
